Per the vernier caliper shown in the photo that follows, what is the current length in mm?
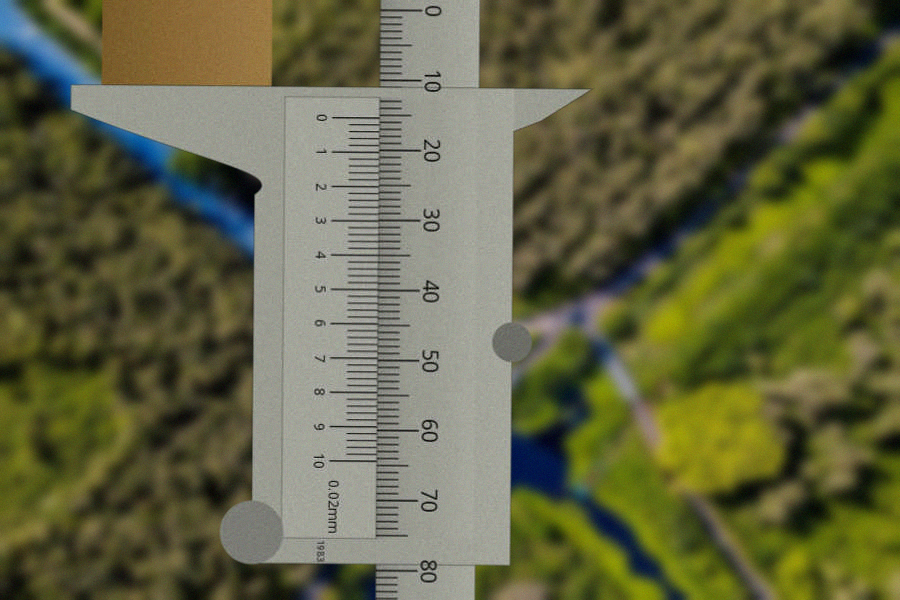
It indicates 15.4 mm
